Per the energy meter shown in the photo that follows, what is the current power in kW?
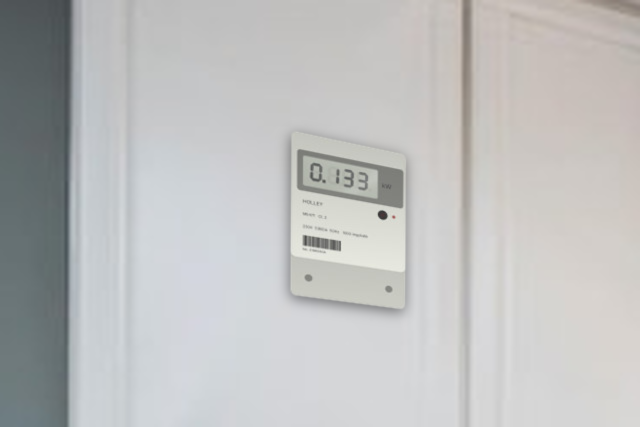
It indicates 0.133 kW
